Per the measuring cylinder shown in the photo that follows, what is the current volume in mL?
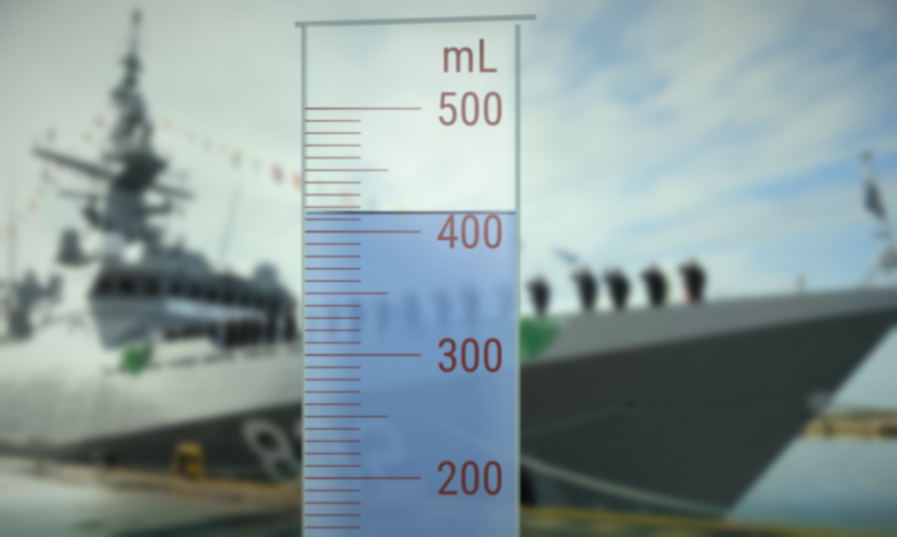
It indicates 415 mL
